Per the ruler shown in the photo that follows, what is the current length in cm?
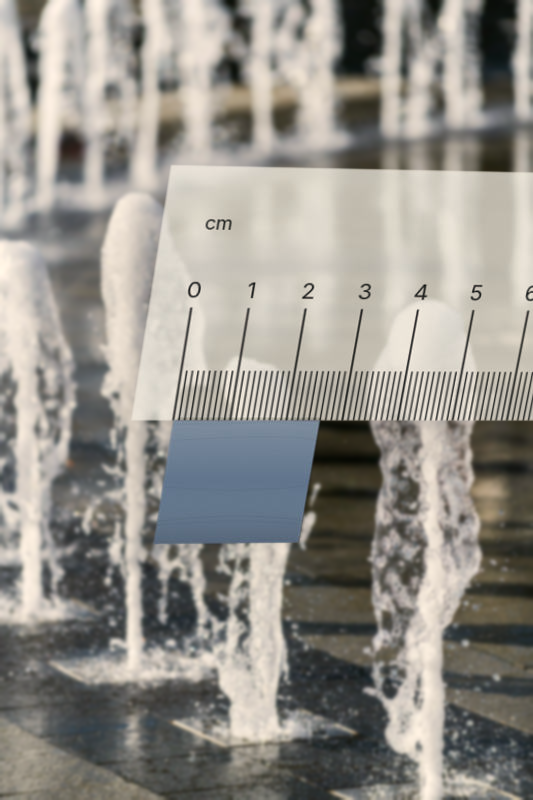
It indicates 2.6 cm
